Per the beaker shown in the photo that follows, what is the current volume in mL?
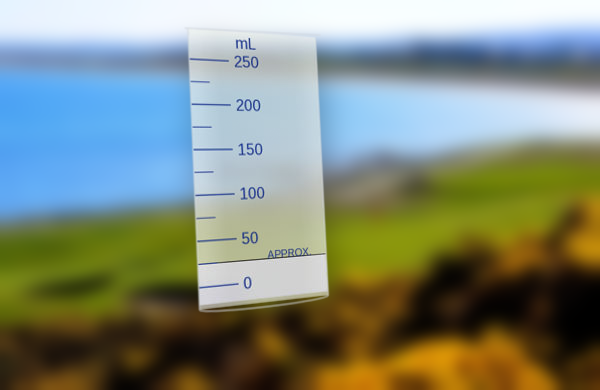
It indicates 25 mL
